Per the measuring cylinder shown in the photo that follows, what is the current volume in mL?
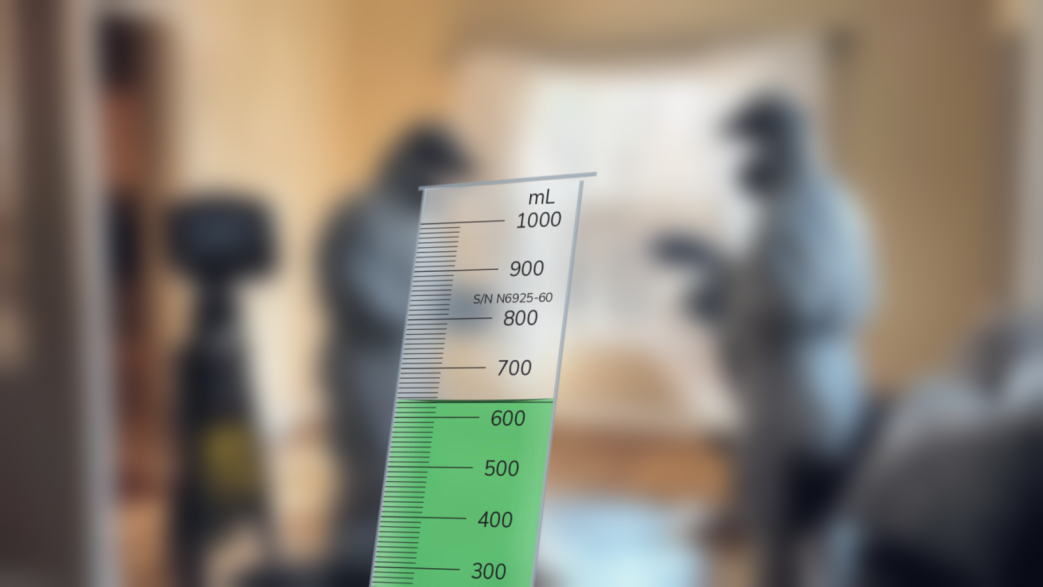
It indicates 630 mL
